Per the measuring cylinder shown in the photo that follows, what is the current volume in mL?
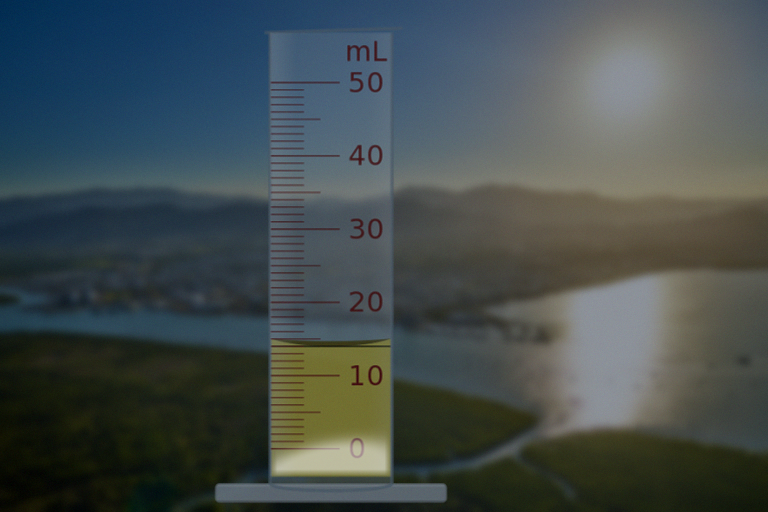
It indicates 14 mL
